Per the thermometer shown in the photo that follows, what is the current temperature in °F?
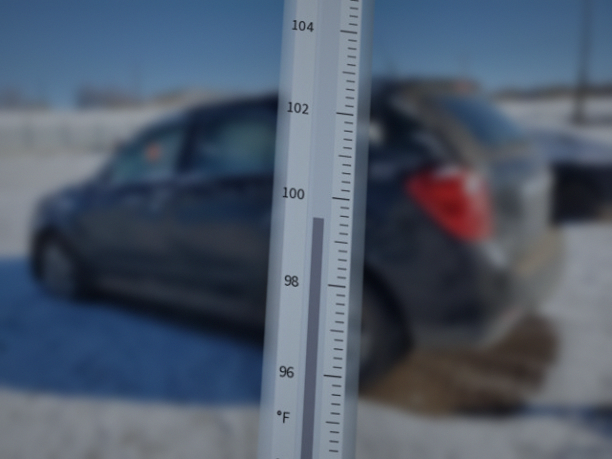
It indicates 99.5 °F
